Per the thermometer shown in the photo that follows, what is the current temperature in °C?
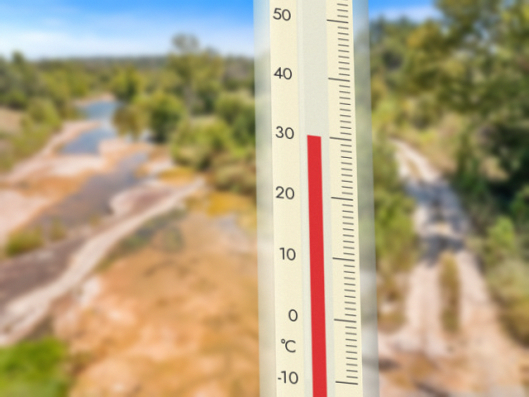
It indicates 30 °C
